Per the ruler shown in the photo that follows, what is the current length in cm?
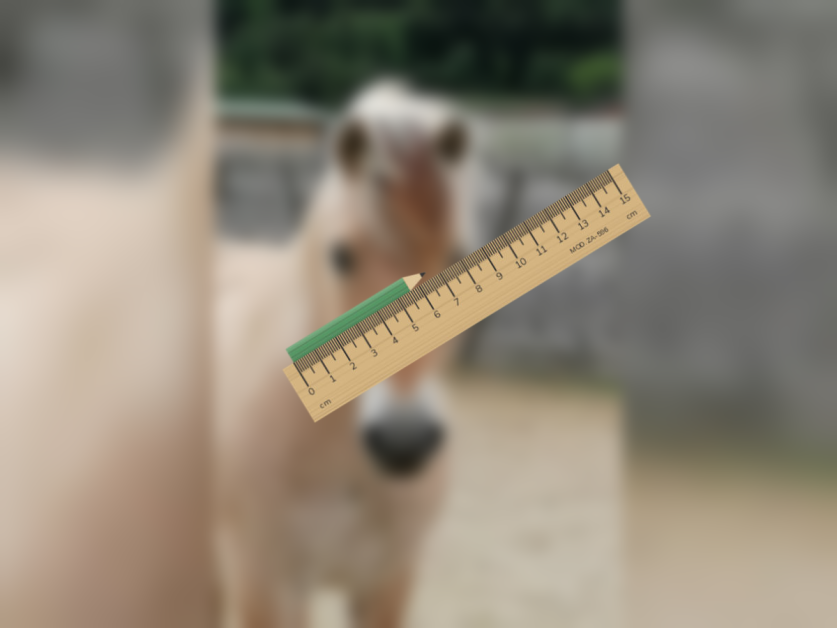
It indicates 6.5 cm
